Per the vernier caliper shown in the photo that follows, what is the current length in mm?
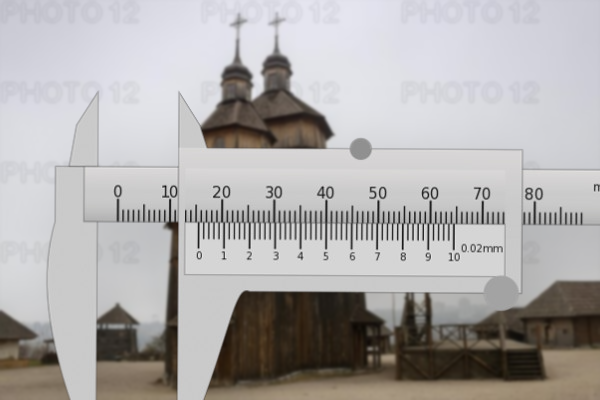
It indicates 15.5 mm
